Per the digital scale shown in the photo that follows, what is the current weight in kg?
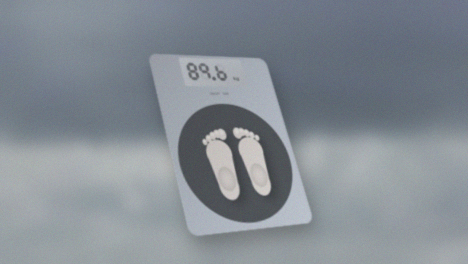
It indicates 89.6 kg
